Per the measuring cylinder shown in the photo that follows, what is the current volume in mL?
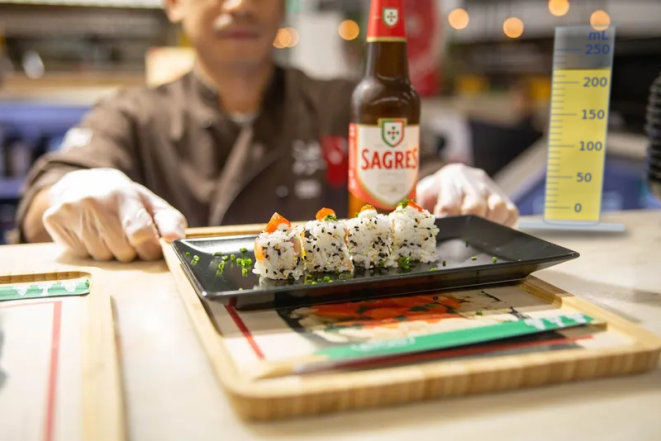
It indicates 220 mL
